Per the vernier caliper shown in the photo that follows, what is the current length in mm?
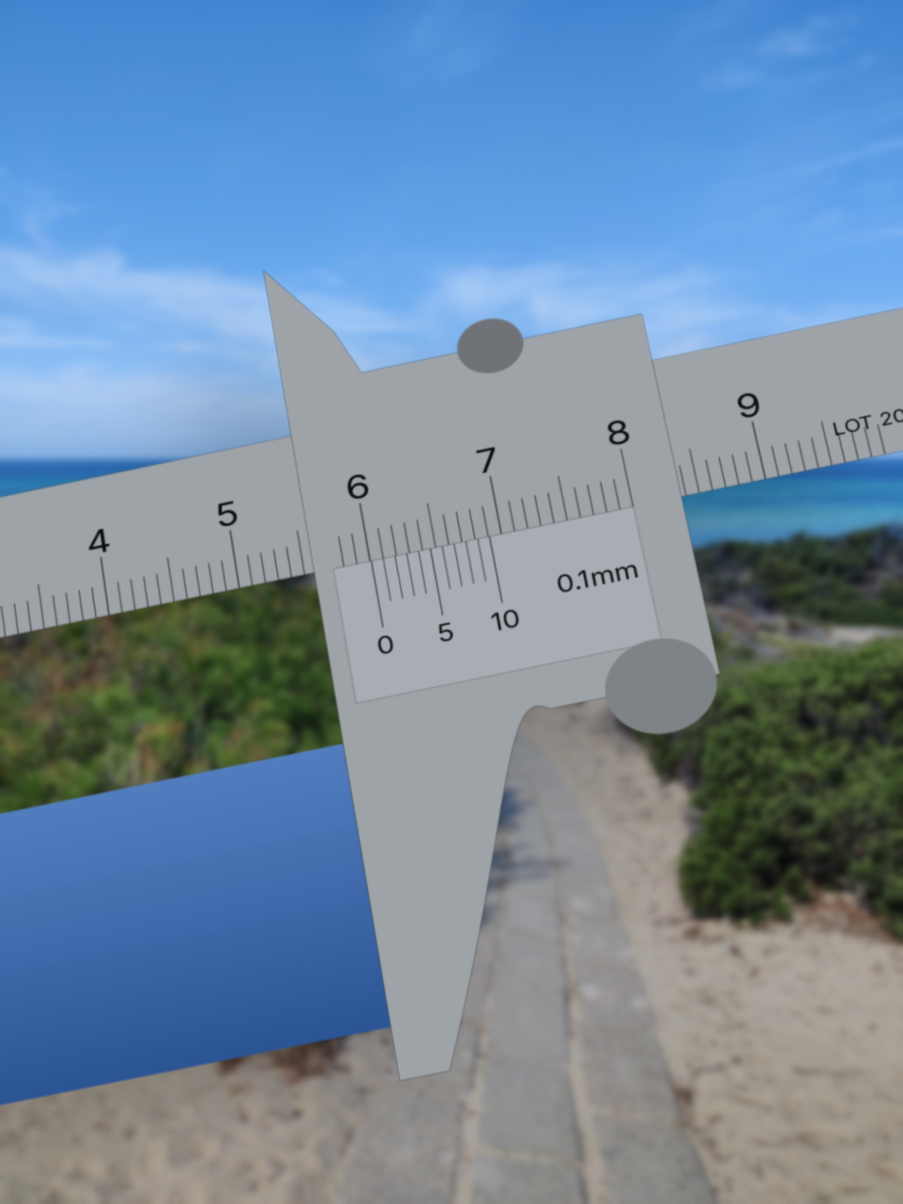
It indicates 60.1 mm
